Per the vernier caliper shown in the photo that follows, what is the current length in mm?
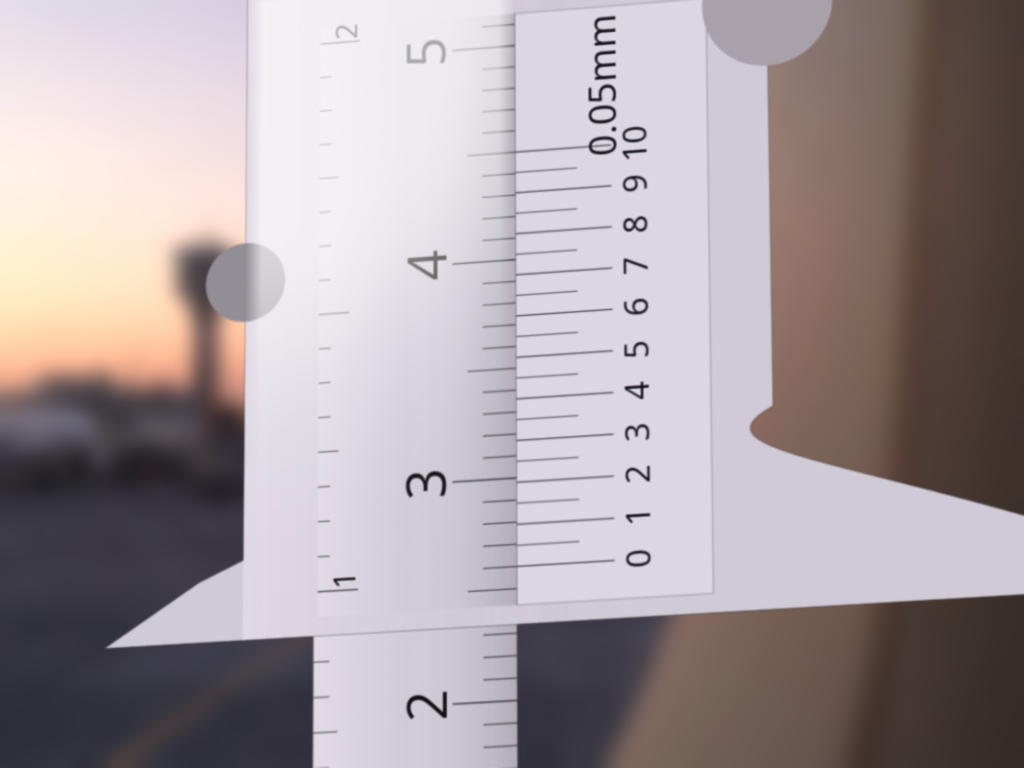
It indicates 26.0 mm
